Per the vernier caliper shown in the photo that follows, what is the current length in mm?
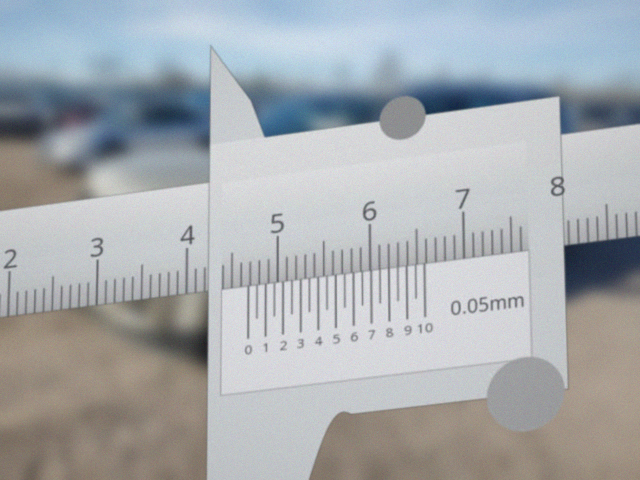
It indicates 46.8 mm
